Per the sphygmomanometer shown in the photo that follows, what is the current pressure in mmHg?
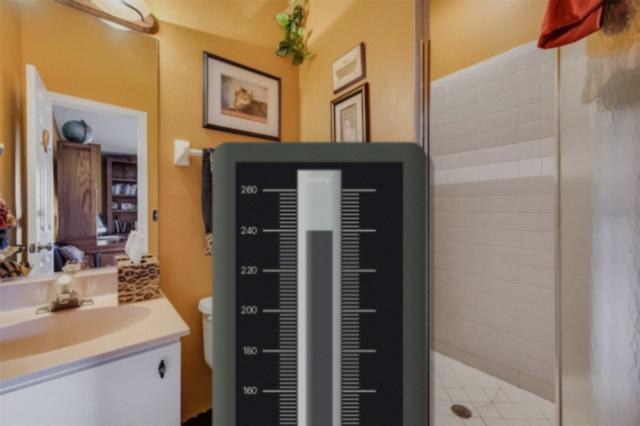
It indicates 240 mmHg
